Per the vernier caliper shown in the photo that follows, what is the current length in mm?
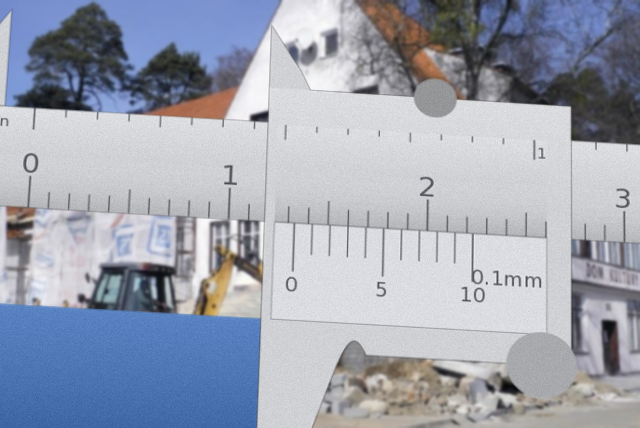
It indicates 13.3 mm
